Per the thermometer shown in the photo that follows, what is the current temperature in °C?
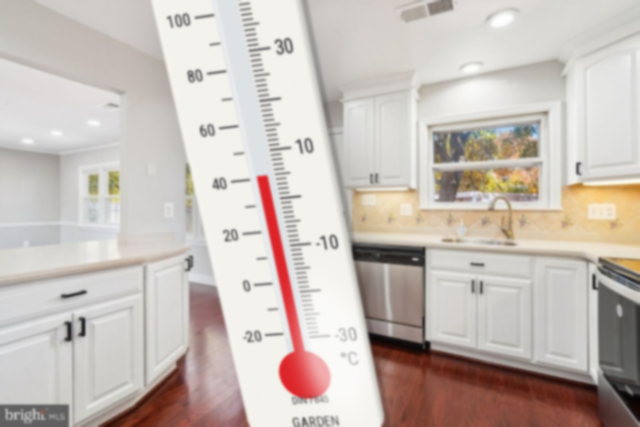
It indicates 5 °C
